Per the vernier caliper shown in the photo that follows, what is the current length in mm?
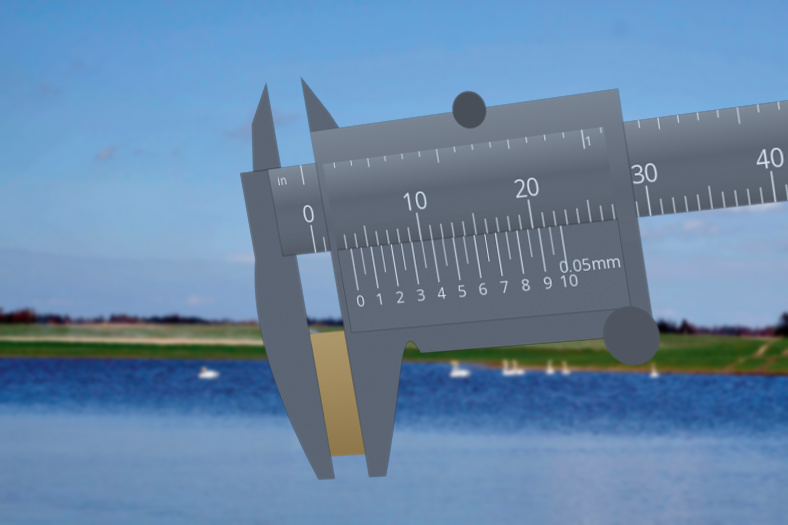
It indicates 3.4 mm
